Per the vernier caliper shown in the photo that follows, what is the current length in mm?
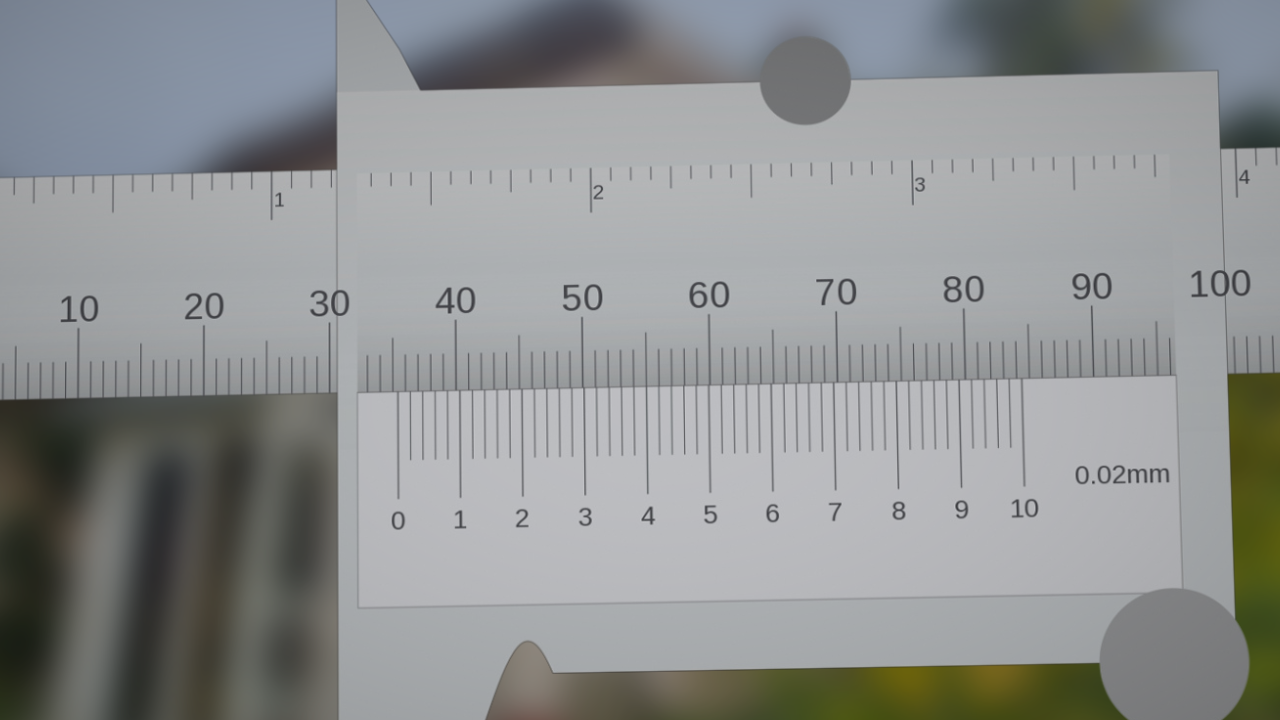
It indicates 35.4 mm
